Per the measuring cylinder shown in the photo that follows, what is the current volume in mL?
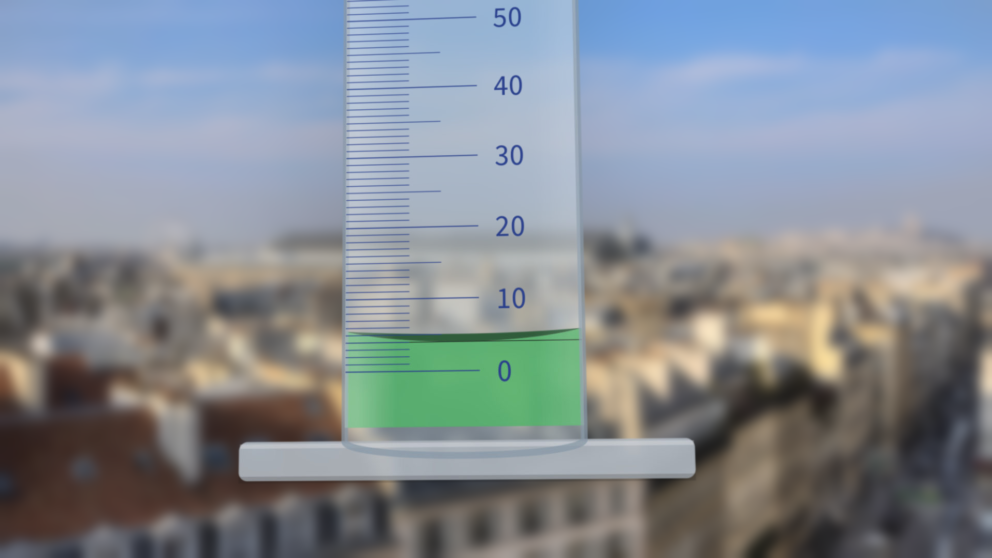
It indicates 4 mL
